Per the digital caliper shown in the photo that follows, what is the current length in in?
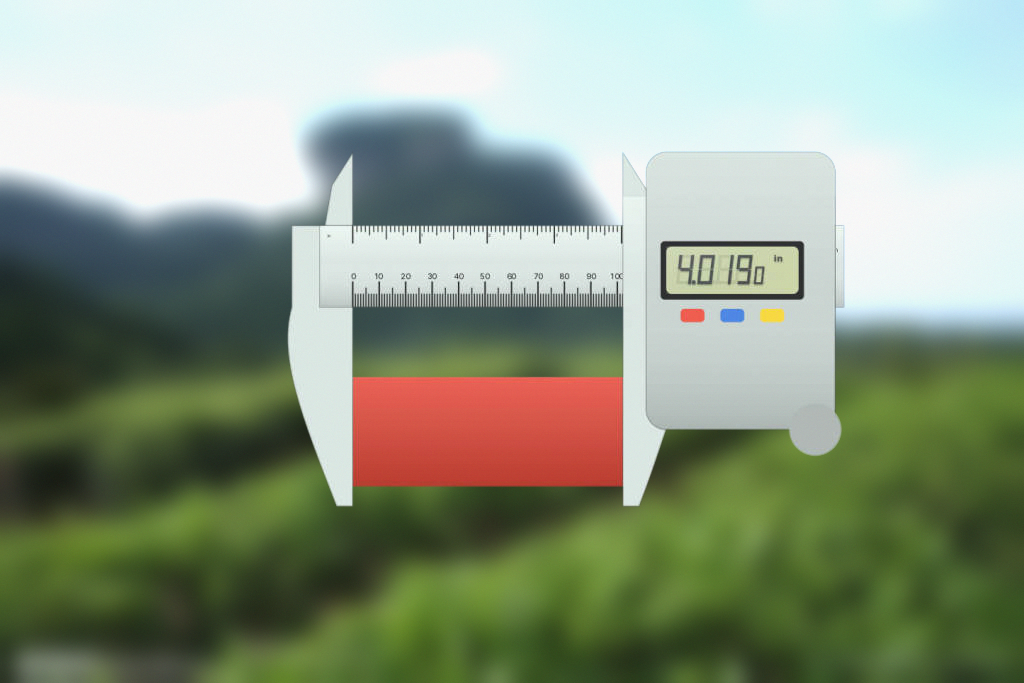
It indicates 4.0190 in
